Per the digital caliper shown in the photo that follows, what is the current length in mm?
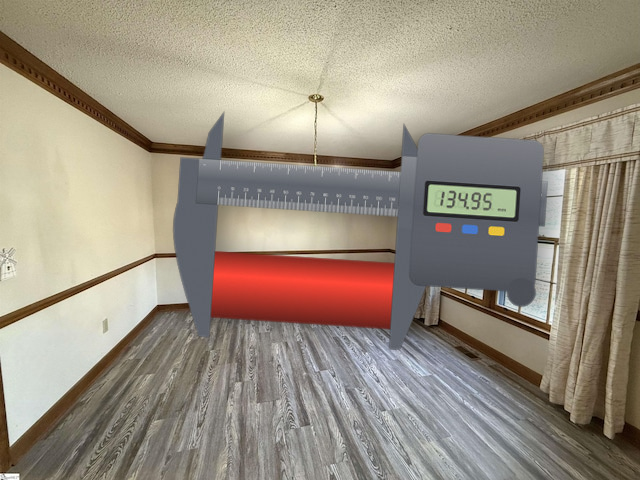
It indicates 134.95 mm
